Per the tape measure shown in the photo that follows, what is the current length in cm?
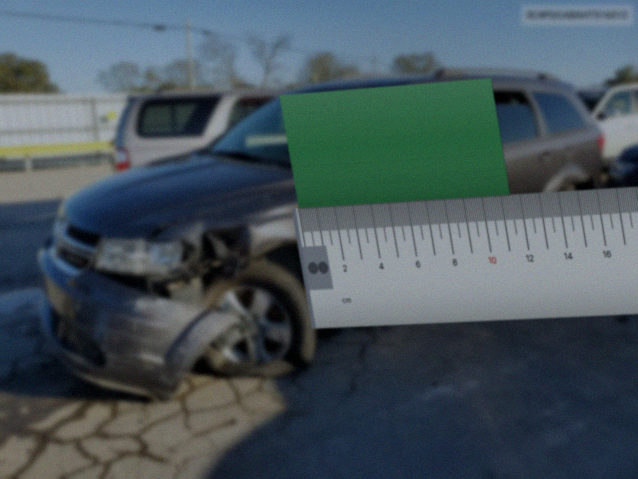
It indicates 11.5 cm
